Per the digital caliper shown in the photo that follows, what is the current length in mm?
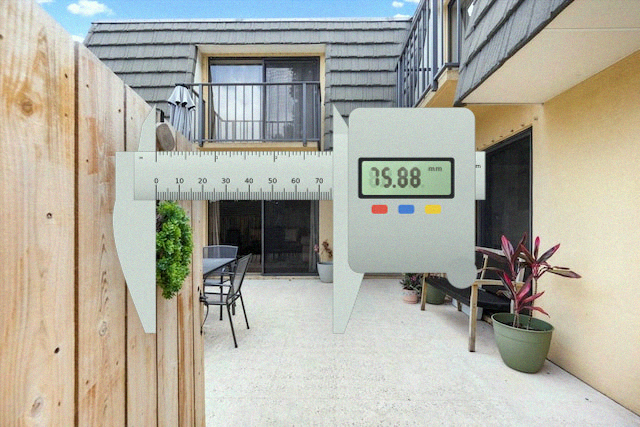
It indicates 75.88 mm
